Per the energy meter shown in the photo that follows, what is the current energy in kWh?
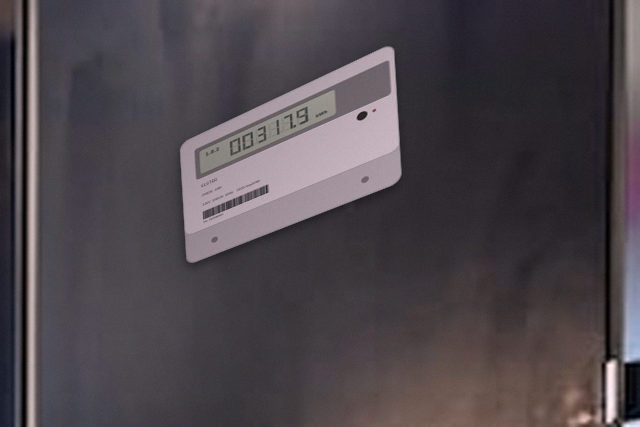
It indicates 317.9 kWh
